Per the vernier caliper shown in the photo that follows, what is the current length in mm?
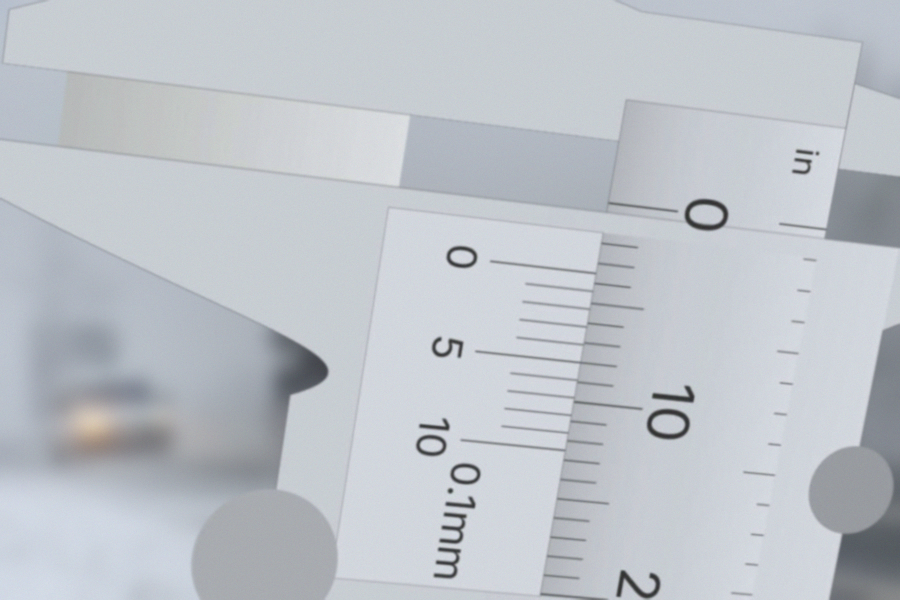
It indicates 3.5 mm
